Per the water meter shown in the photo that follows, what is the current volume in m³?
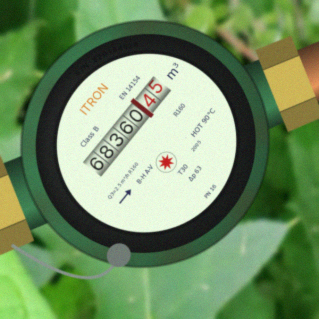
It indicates 68360.45 m³
